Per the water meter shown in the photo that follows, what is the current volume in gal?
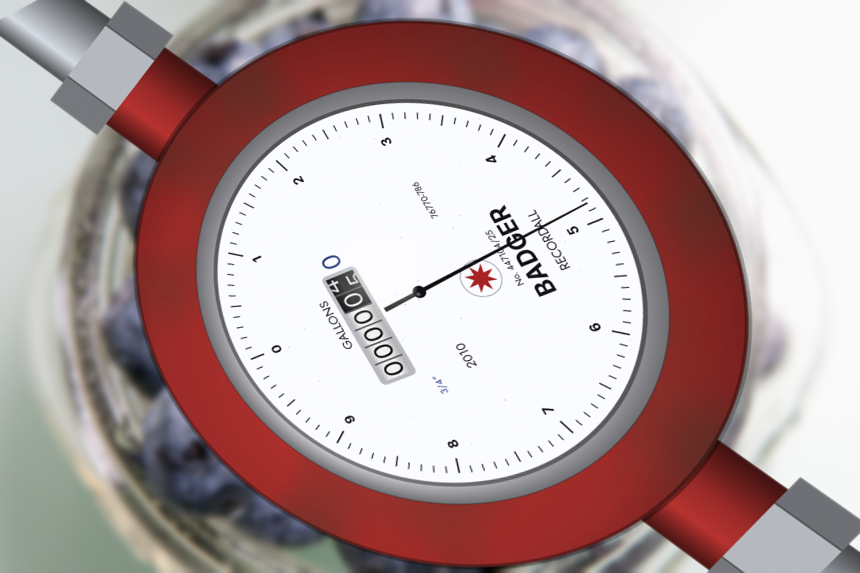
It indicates 44.8 gal
